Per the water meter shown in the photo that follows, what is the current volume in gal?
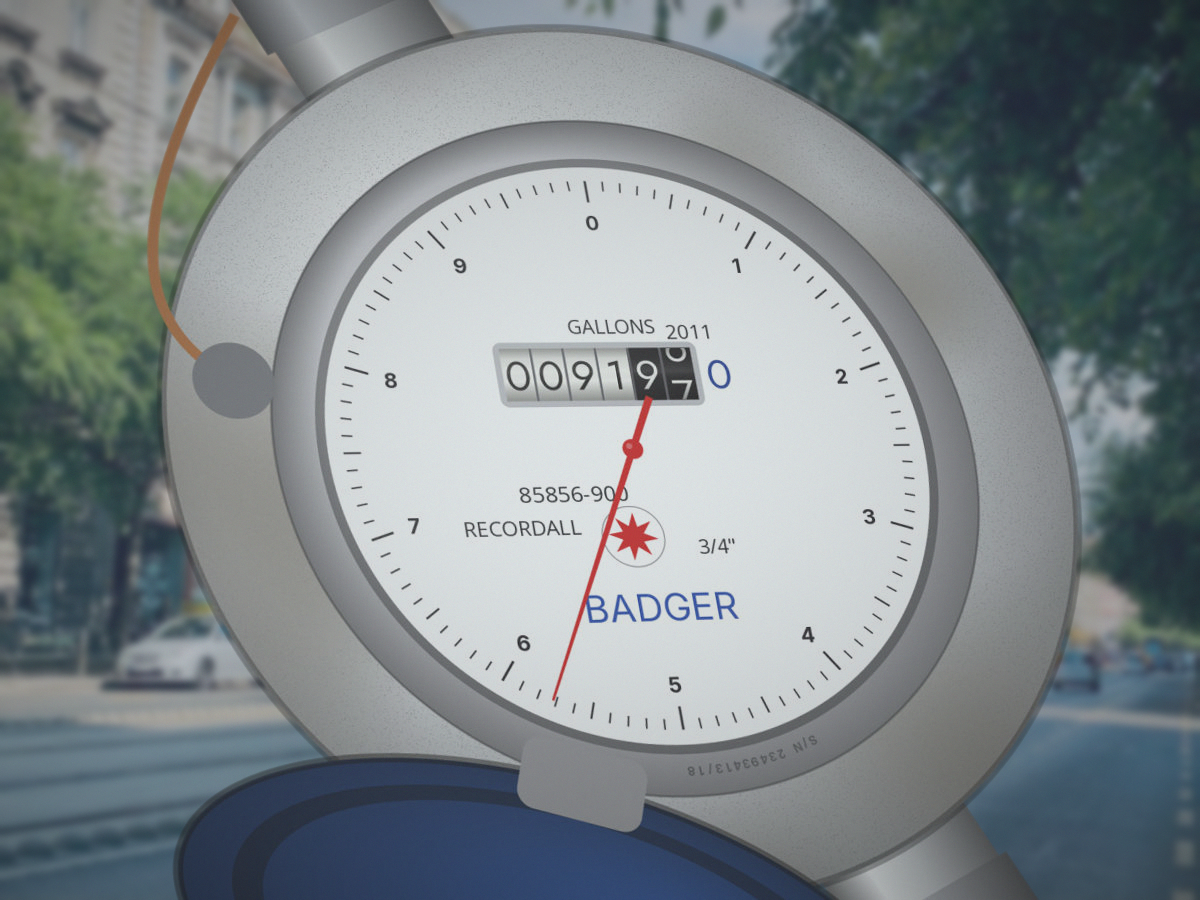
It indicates 91965.7 gal
